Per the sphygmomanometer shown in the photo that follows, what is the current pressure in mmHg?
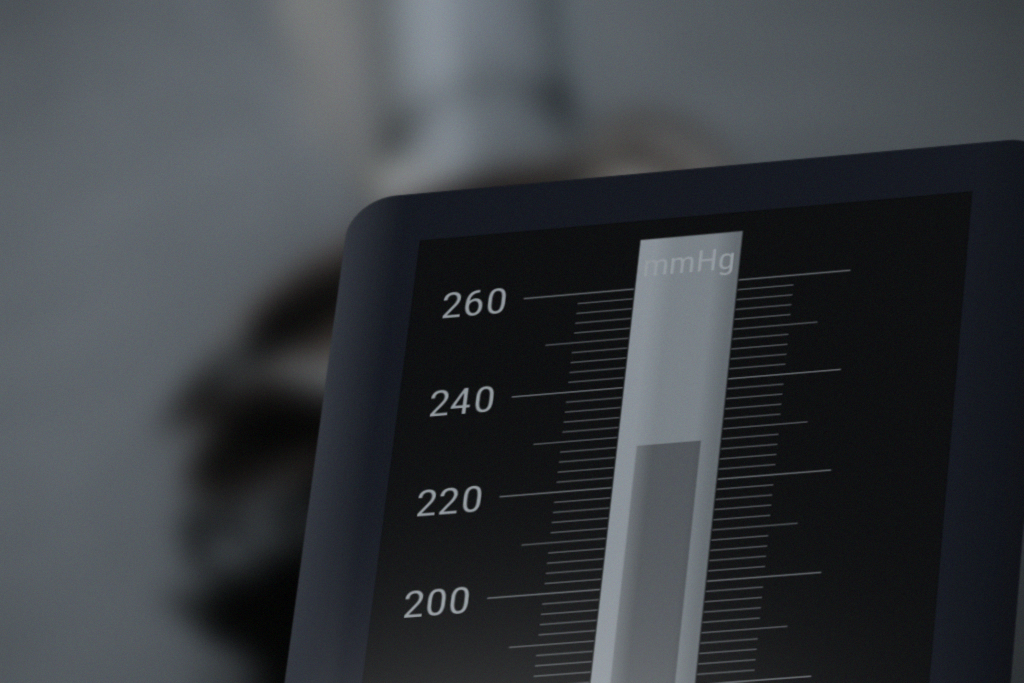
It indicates 228 mmHg
